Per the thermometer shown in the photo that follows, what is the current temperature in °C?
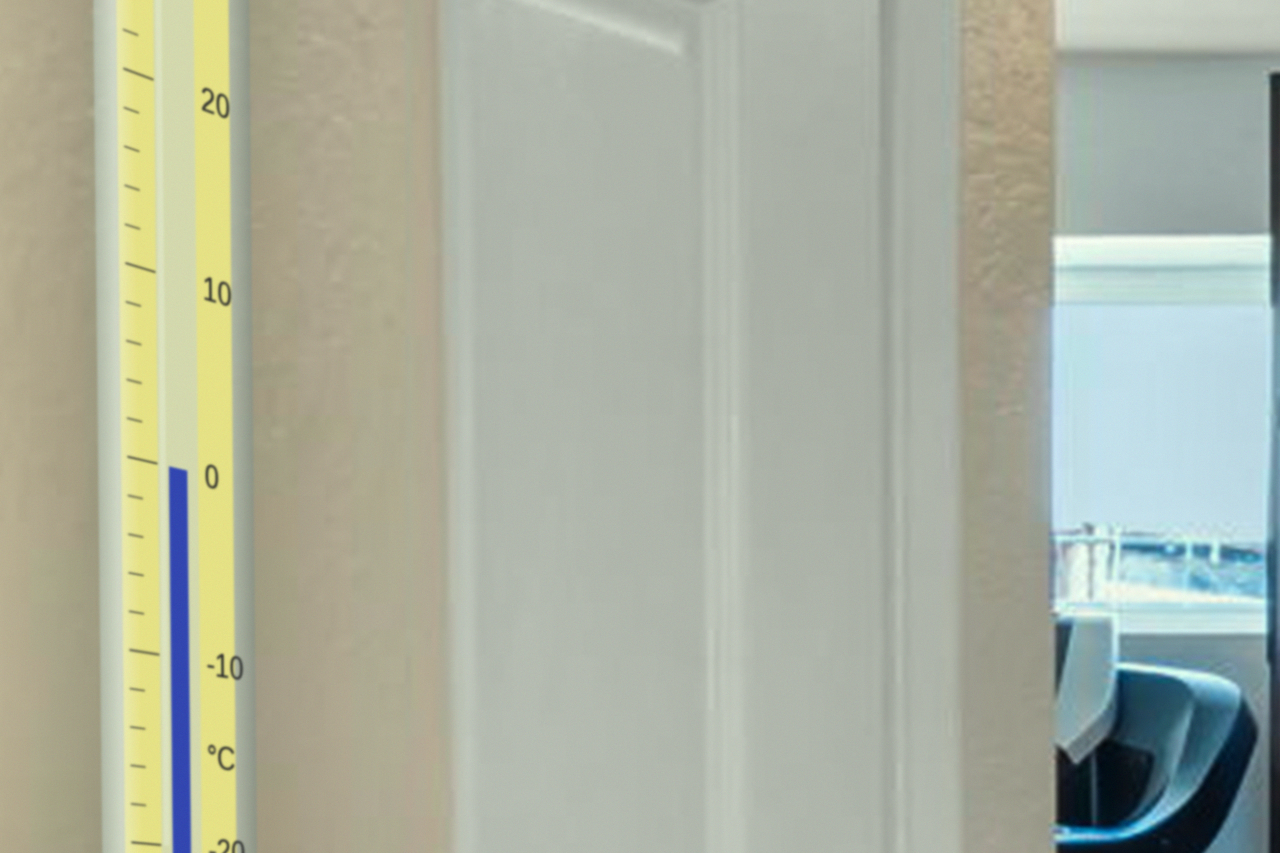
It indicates 0 °C
